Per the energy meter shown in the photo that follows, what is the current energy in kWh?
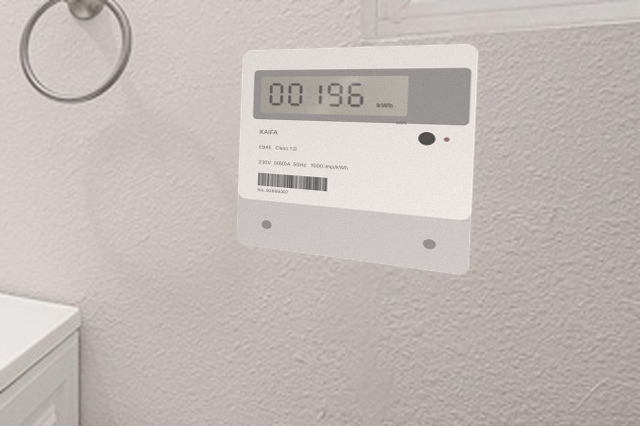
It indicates 196 kWh
